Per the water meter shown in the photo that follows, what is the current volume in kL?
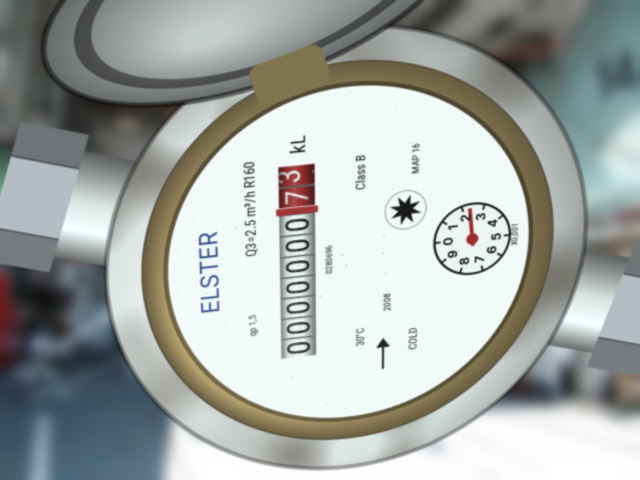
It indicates 0.732 kL
